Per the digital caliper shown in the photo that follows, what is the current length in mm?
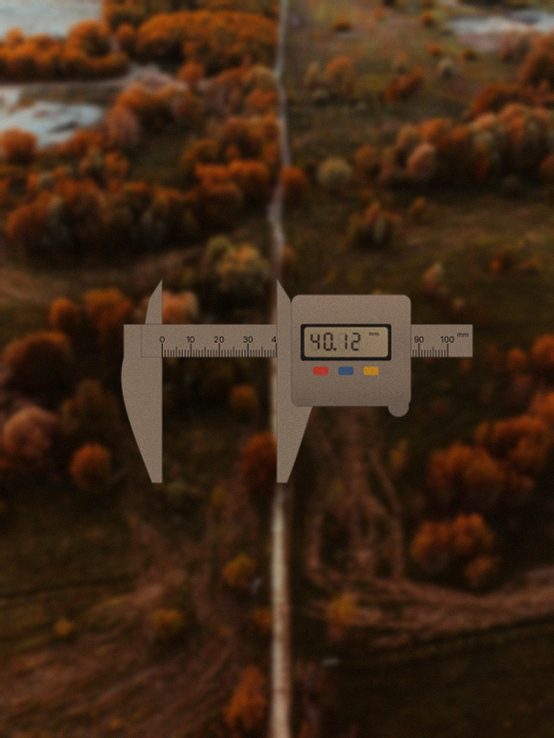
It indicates 40.12 mm
